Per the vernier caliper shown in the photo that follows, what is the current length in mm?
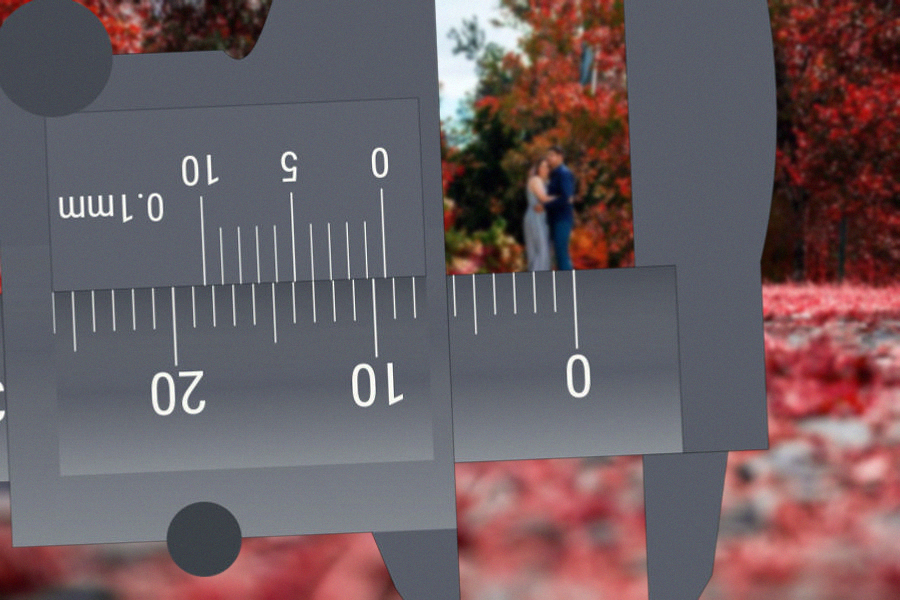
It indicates 9.4 mm
